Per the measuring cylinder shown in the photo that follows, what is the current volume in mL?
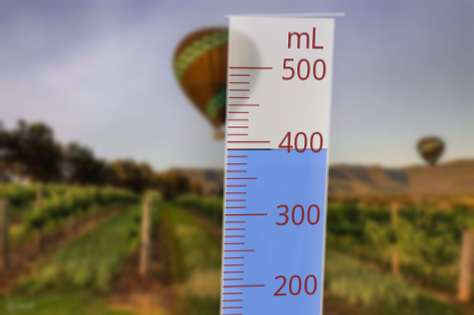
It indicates 390 mL
